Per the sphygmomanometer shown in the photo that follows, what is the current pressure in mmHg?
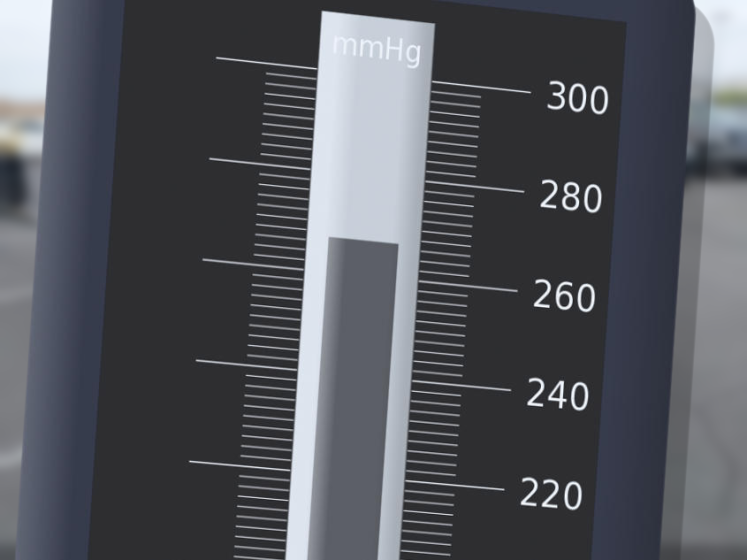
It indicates 267 mmHg
